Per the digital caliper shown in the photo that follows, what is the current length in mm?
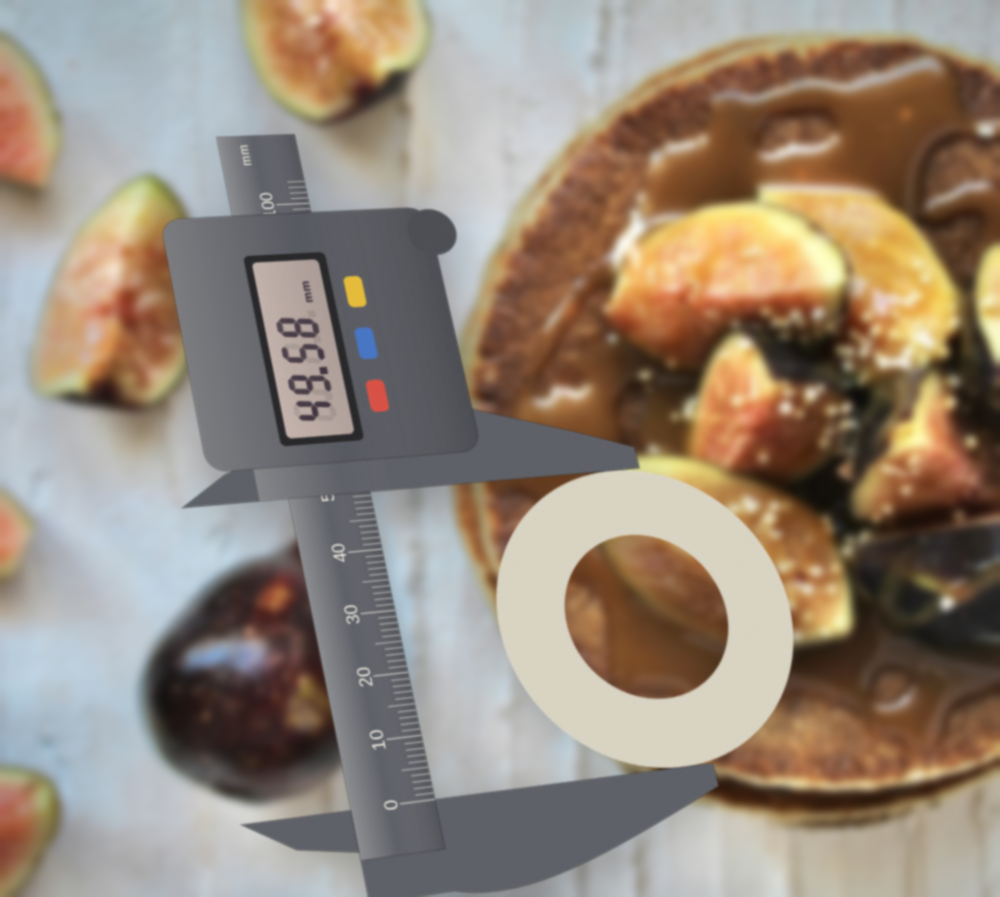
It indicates 49.58 mm
